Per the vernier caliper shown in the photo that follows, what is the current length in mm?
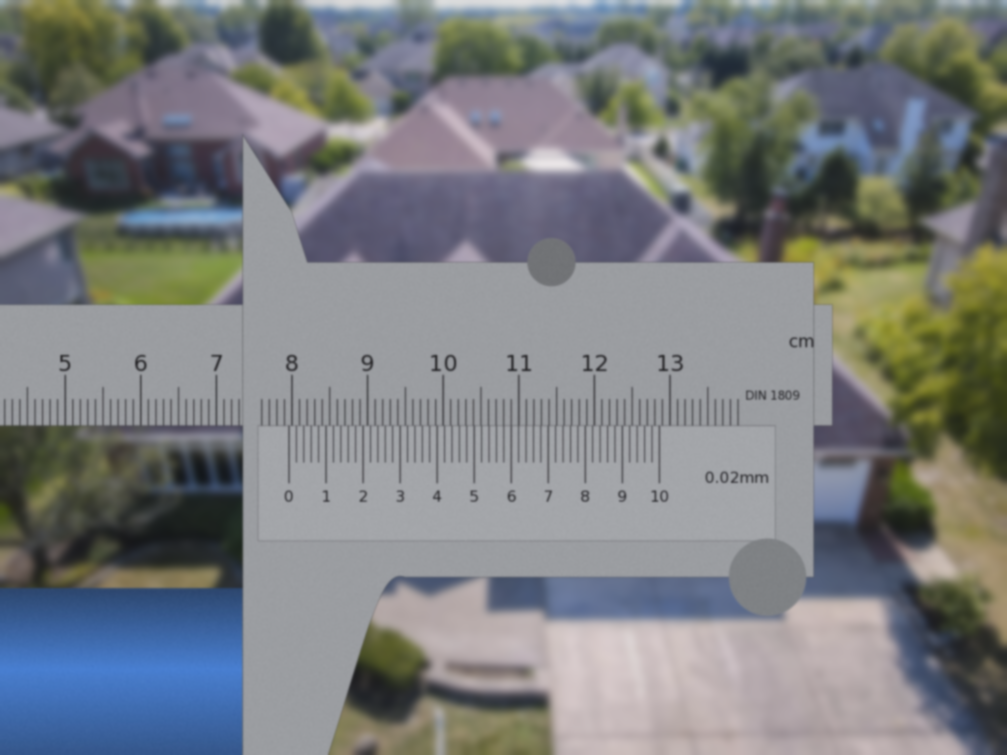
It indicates 79.6 mm
